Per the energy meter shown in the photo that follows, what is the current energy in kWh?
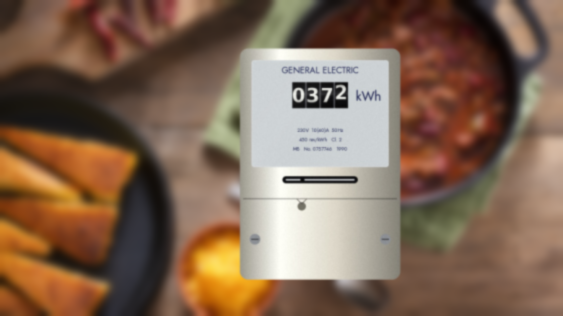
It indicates 372 kWh
